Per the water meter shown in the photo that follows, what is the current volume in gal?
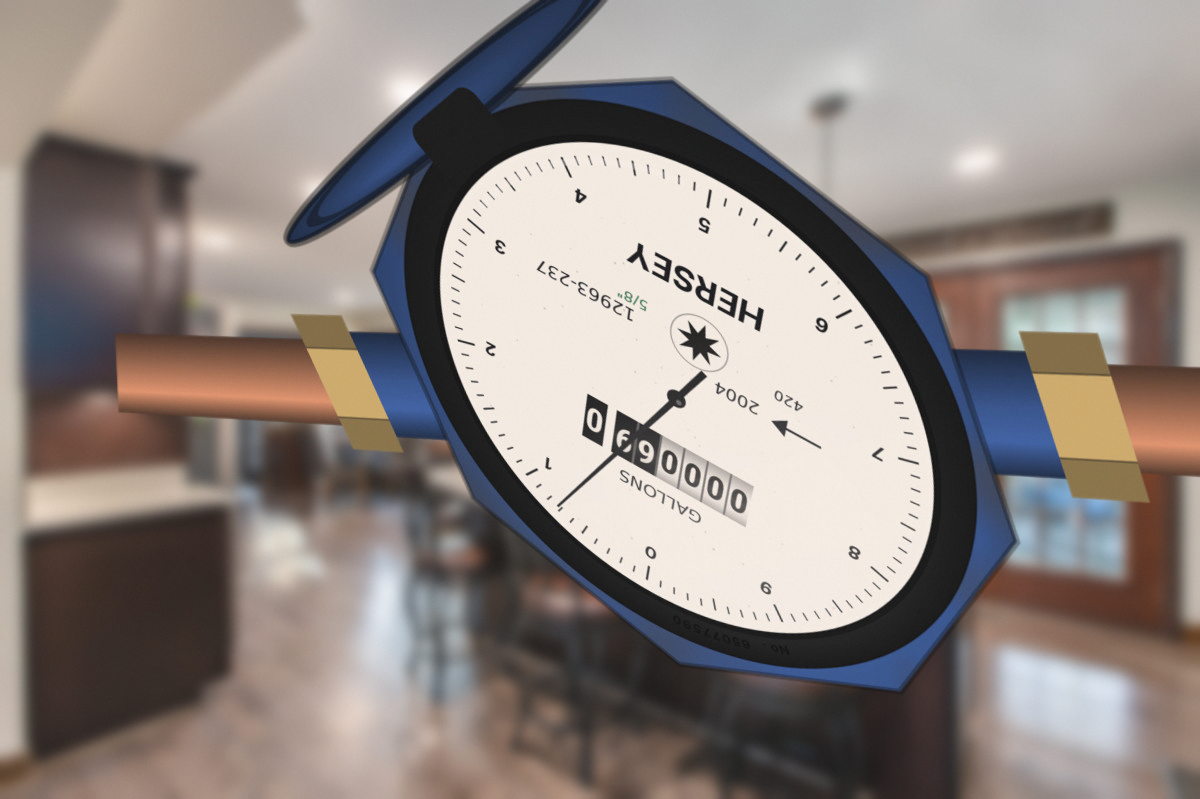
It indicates 690.7 gal
